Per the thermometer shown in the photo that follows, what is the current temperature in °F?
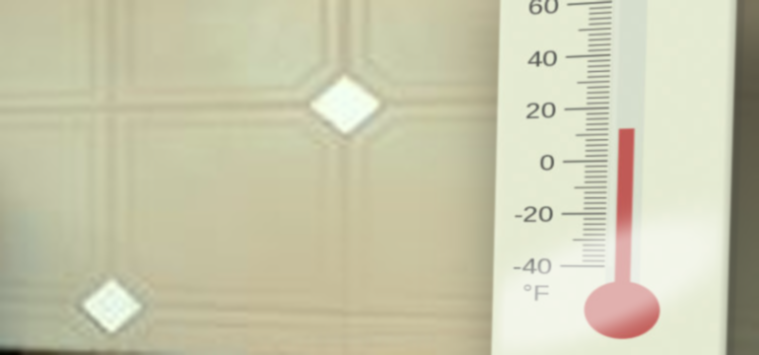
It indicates 12 °F
